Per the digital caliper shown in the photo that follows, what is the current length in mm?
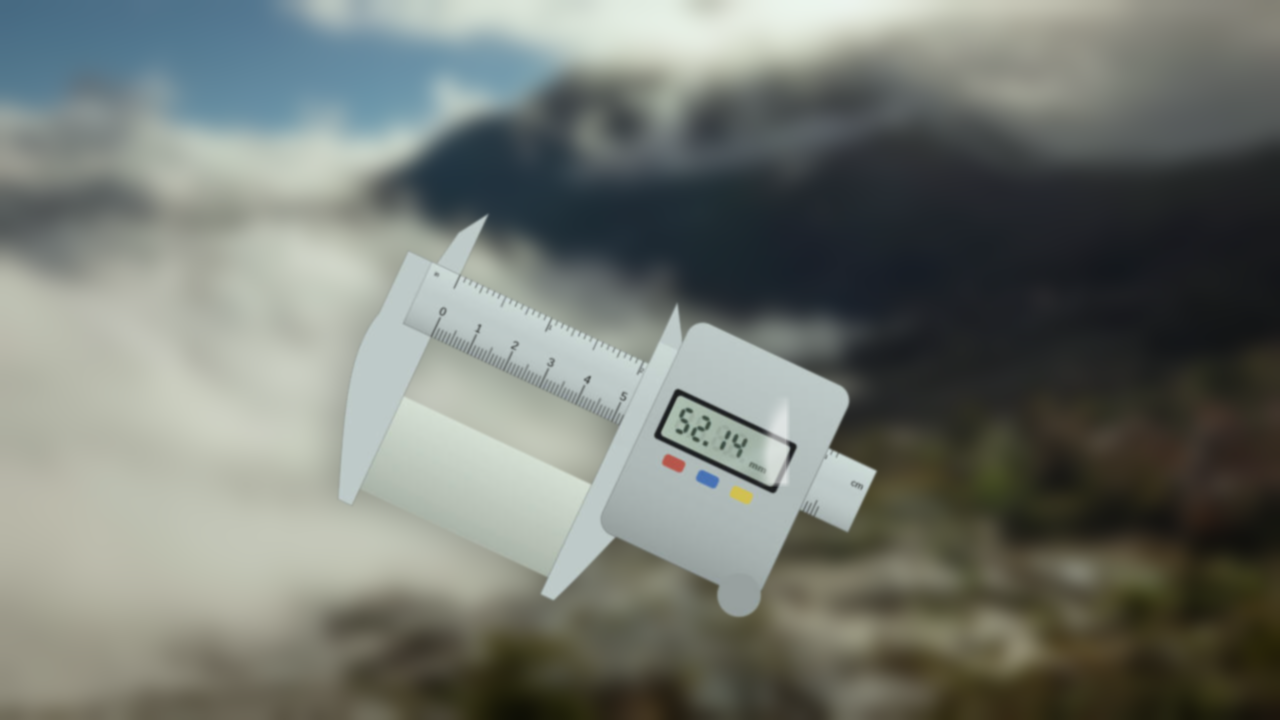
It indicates 52.14 mm
